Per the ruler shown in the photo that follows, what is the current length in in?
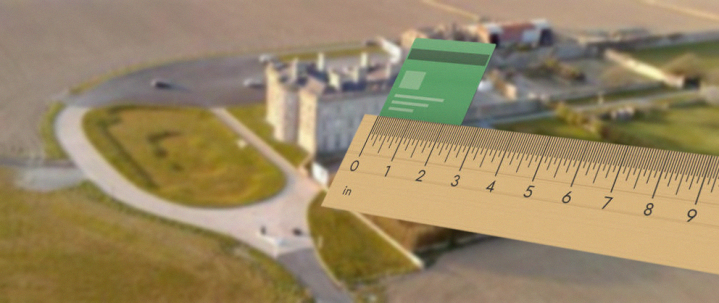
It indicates 2.5 in
